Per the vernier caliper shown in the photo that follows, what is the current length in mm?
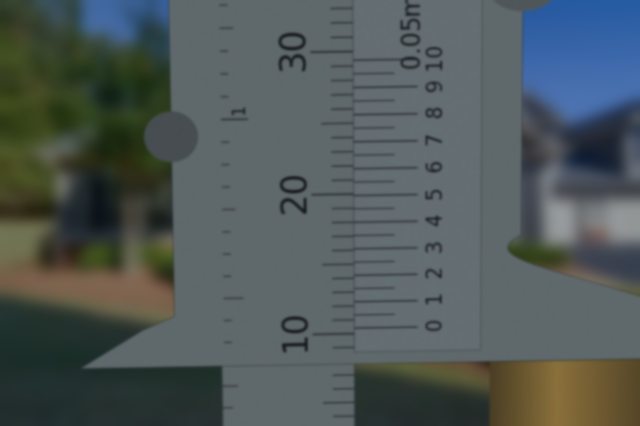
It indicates 10.4 mm
